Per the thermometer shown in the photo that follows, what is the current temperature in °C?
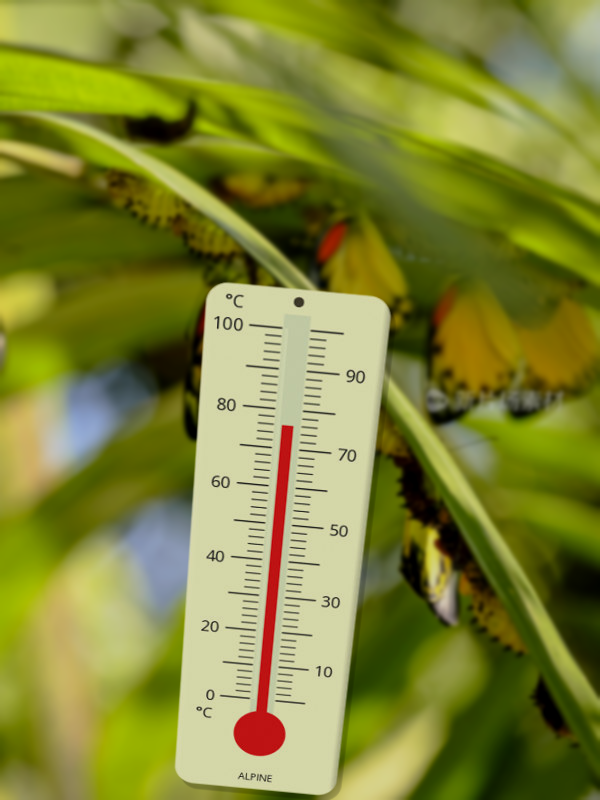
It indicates 76 °C
